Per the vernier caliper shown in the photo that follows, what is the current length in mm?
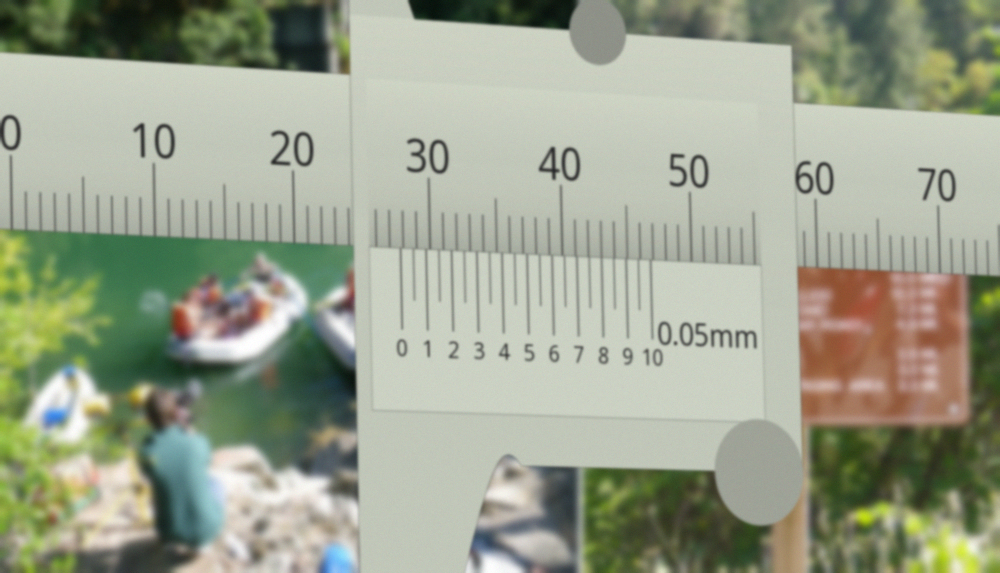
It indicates 27.8 mm
